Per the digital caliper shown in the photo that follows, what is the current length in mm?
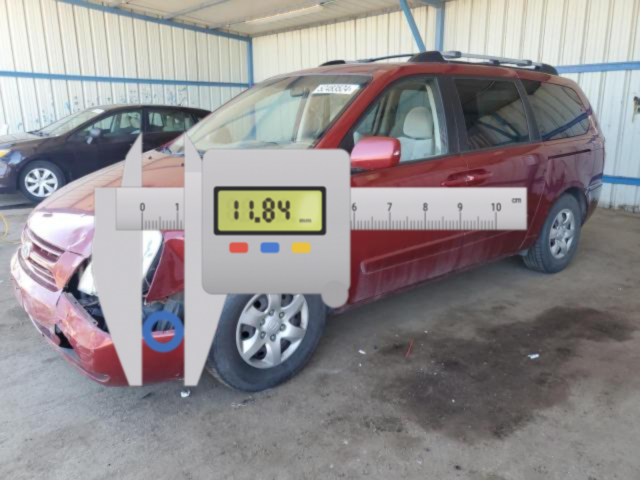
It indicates 11.84 mm
